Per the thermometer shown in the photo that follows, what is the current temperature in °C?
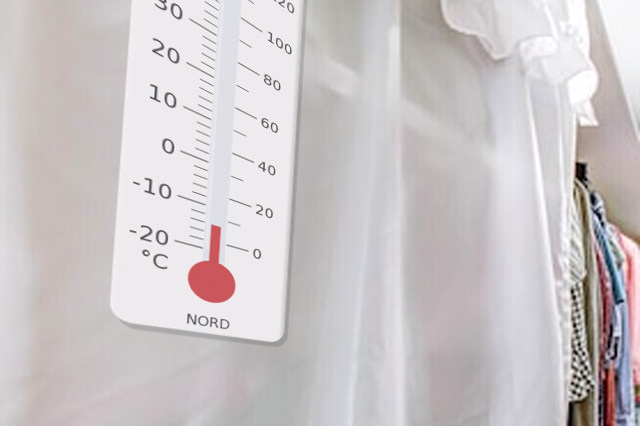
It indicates -14 °C
